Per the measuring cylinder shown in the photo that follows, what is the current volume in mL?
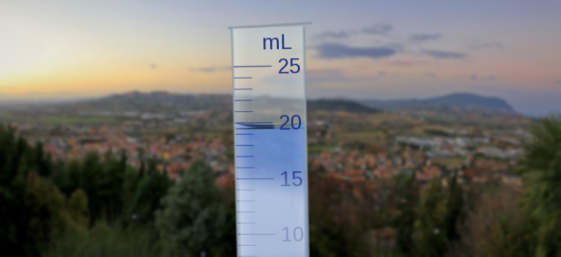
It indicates 19.5 mL
